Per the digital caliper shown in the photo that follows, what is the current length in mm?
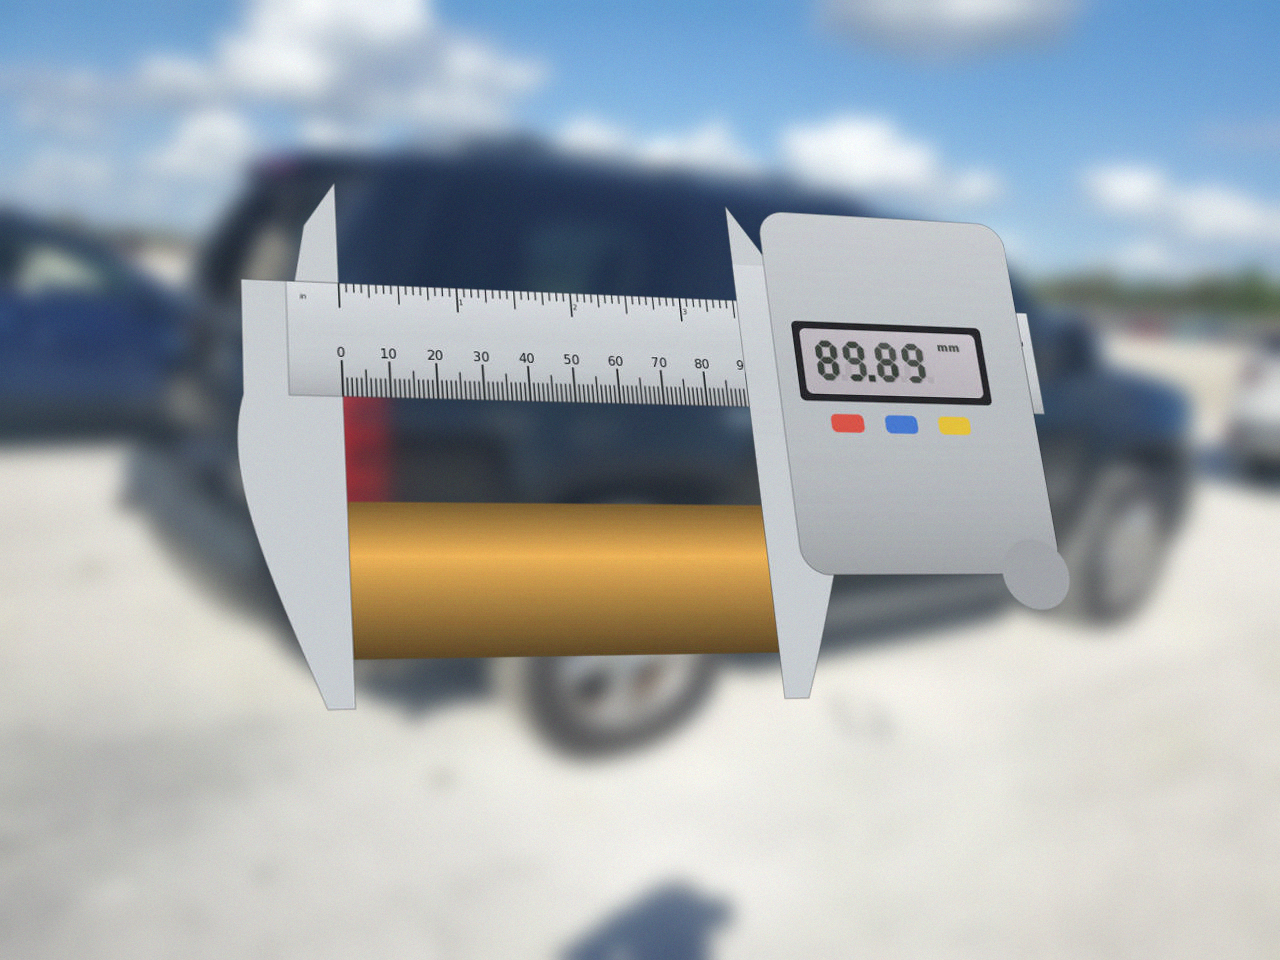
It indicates 89.89 mm
